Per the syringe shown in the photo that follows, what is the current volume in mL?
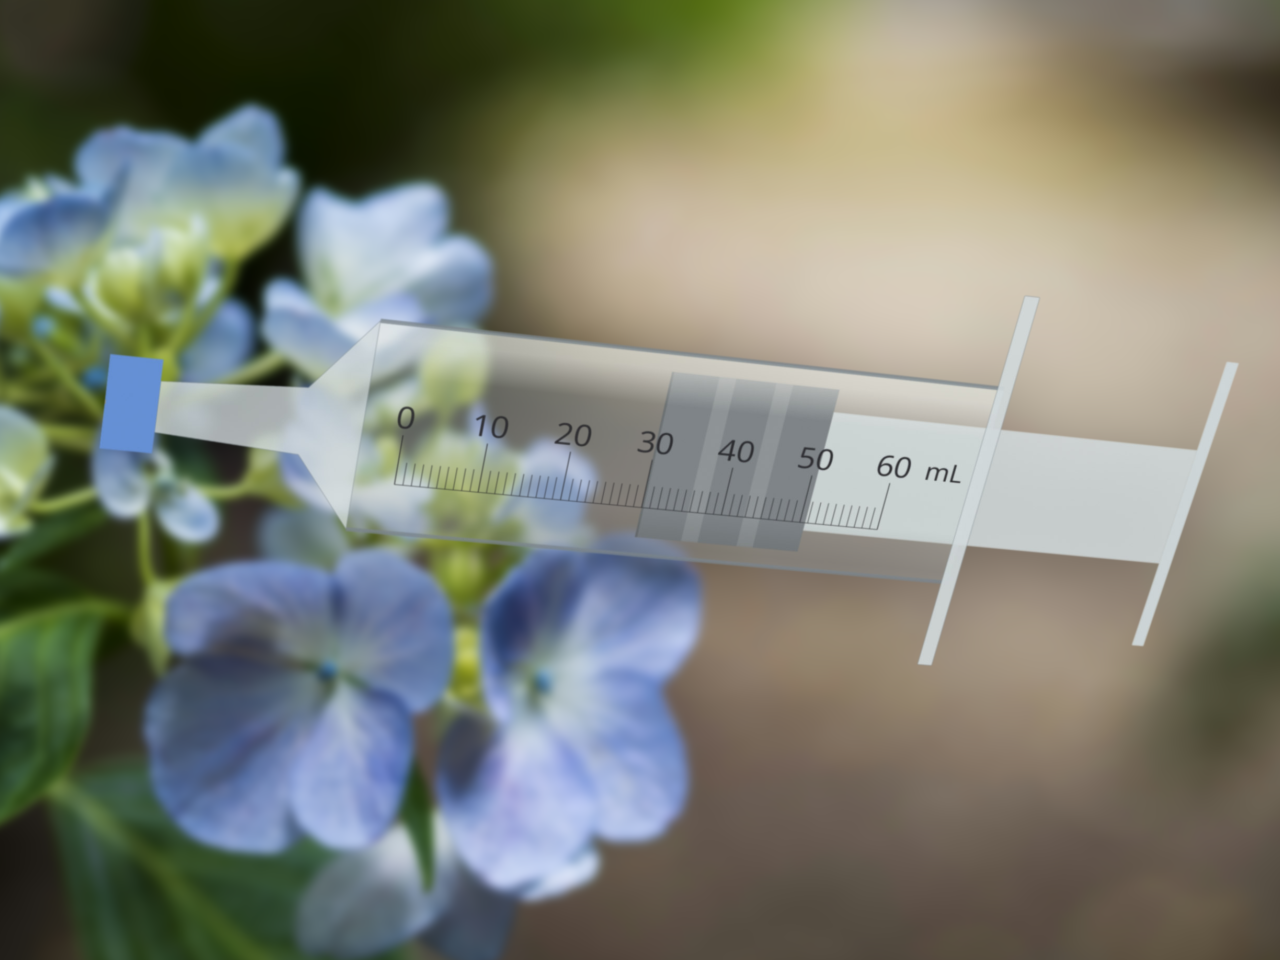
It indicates 30 mL
